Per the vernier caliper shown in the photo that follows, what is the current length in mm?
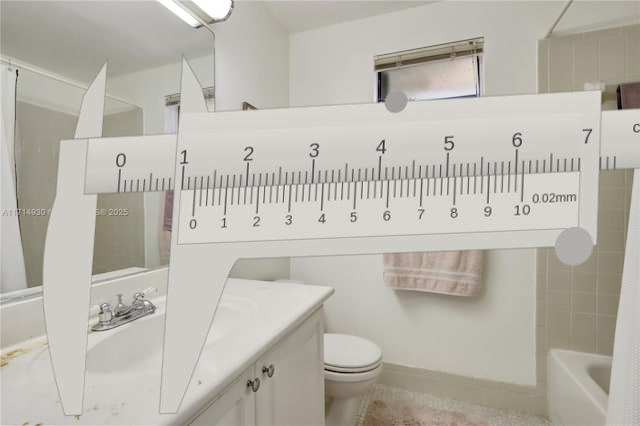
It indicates 12.0 mm
